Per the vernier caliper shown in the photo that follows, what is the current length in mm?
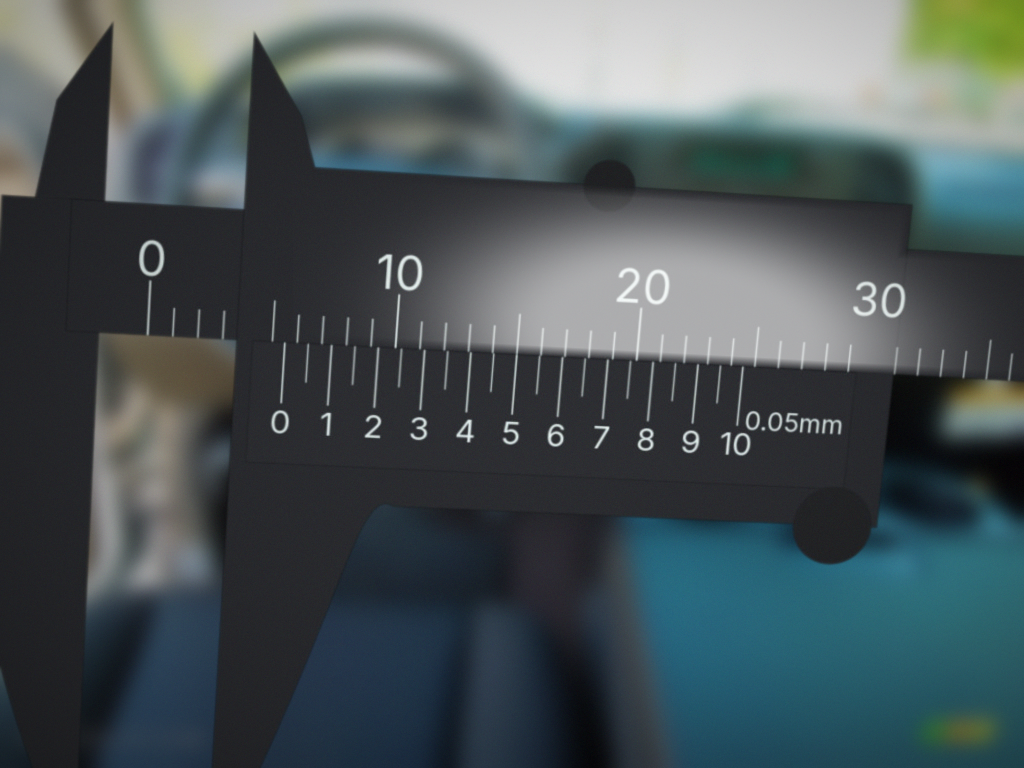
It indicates 5.5 mm
